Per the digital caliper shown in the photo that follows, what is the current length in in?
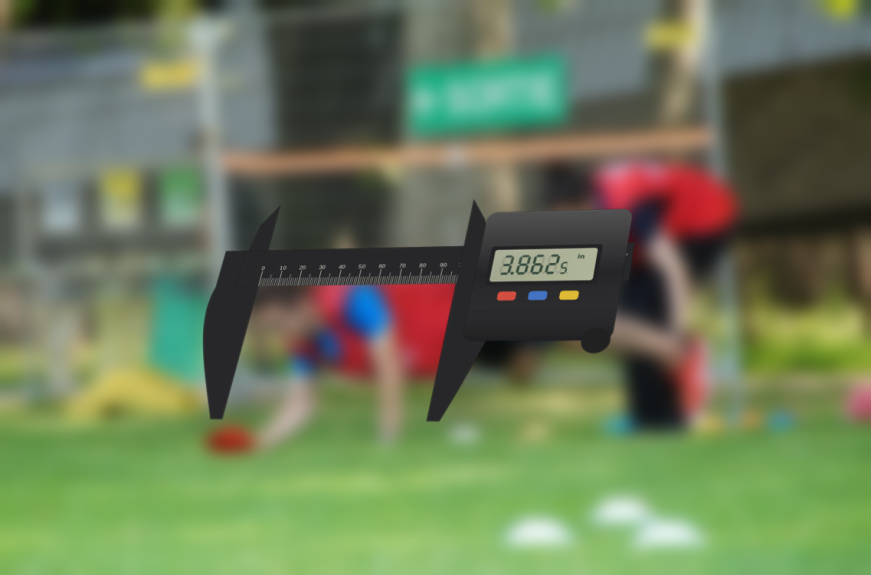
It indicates 3.8625 in
